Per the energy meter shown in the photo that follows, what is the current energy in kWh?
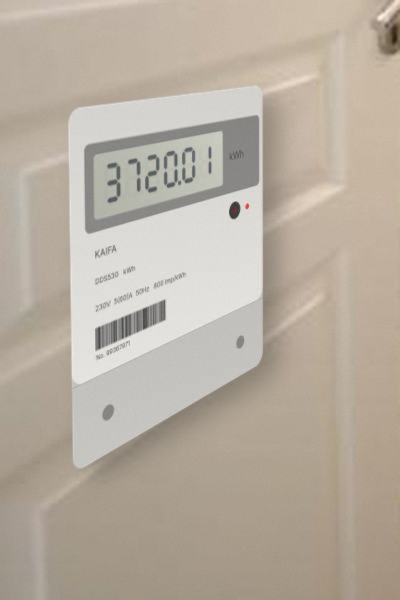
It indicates 3720.01 kWh
